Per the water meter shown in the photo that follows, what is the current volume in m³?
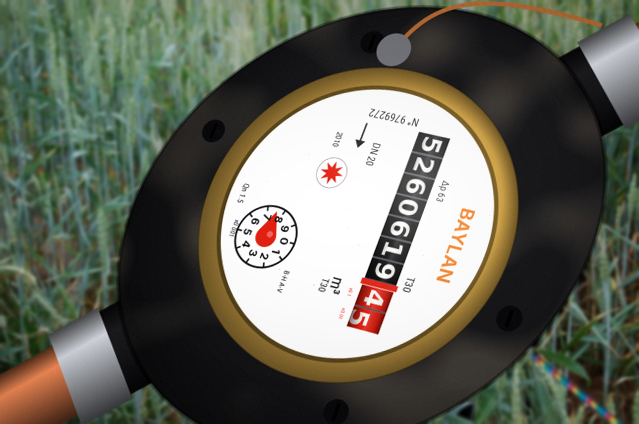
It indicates 5260619.447 m³
